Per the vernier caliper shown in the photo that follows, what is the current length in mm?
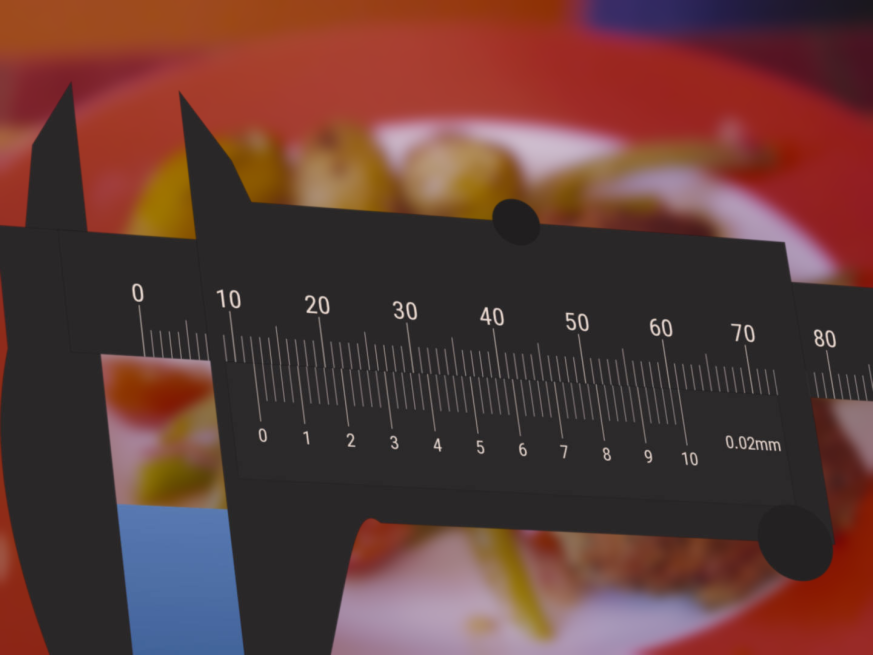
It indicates 12.0 mm
